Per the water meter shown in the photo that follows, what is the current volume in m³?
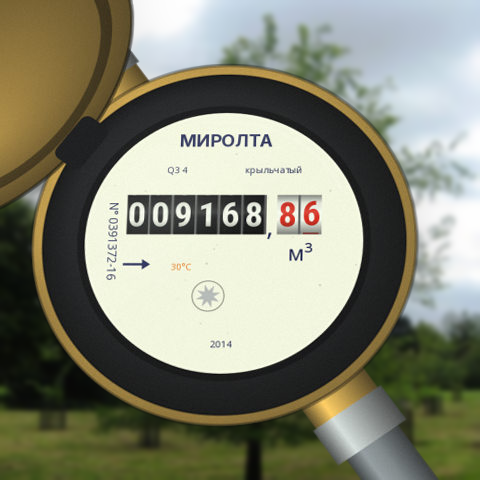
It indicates 9168.86 m³
